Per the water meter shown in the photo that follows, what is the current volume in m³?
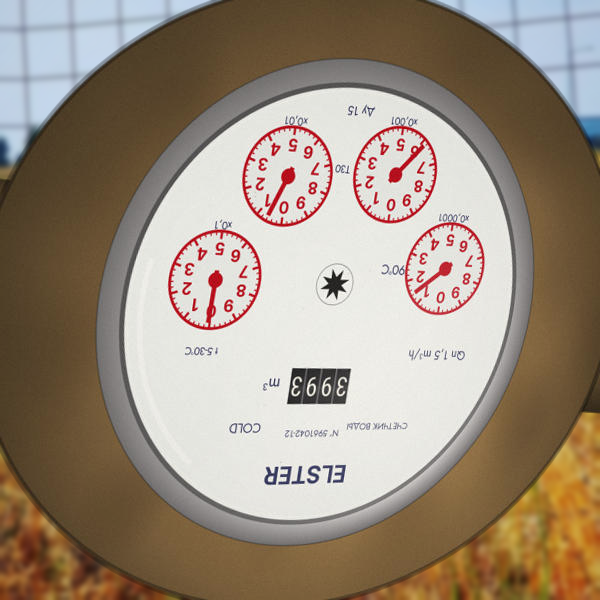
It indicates 3993.0061 m³
